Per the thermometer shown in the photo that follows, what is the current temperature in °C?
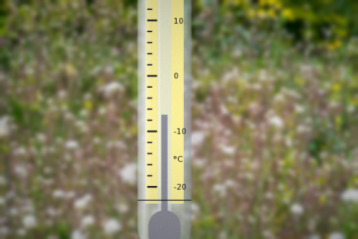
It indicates -7 °C
